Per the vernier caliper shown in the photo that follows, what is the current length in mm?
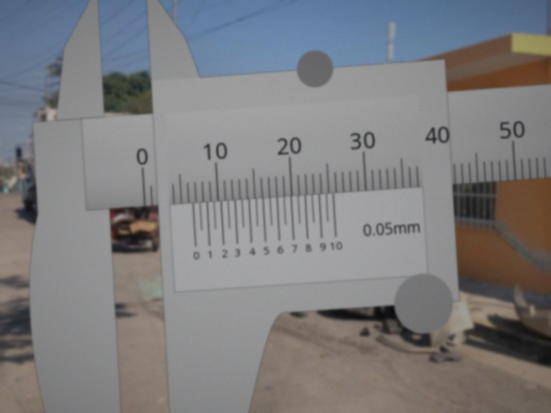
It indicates 6.6 mm
